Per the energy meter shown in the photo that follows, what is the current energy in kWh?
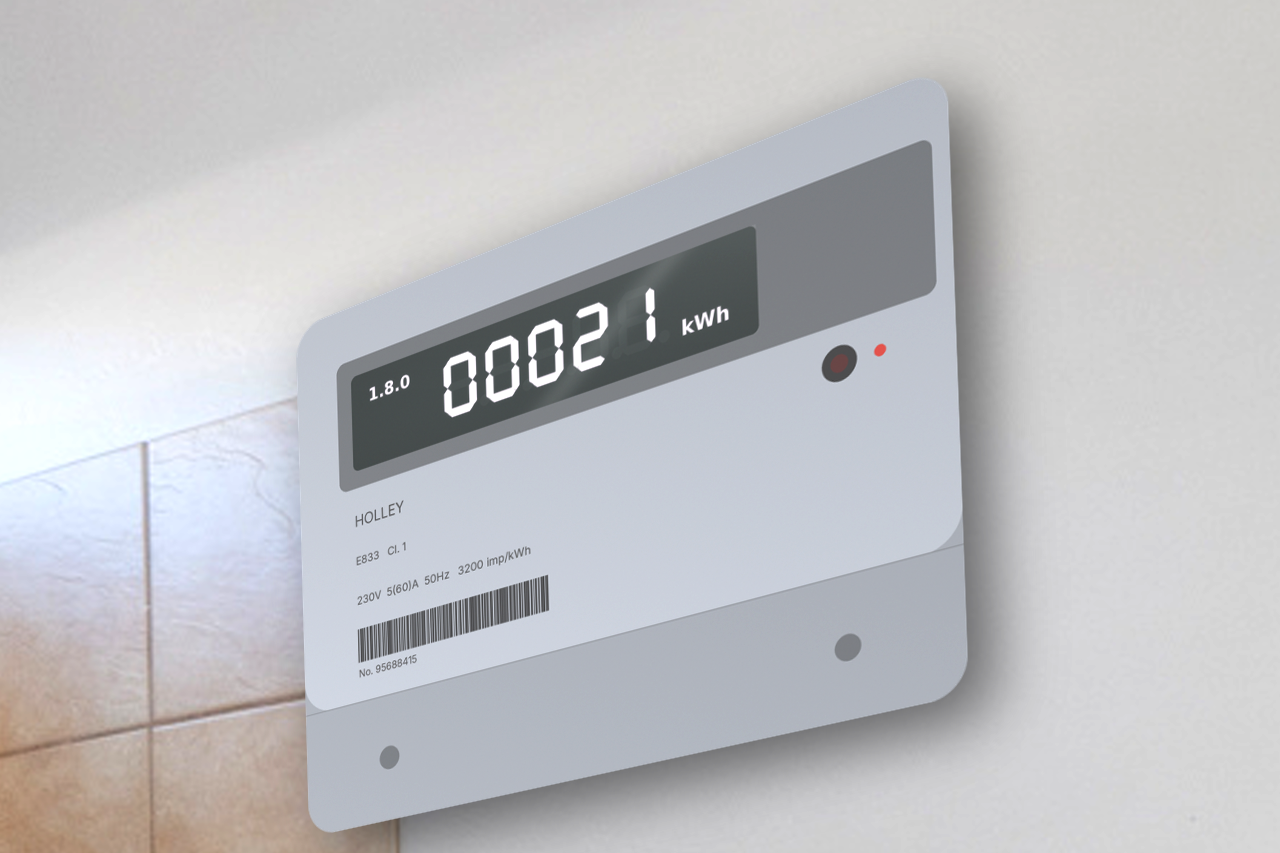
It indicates 21 kWh
